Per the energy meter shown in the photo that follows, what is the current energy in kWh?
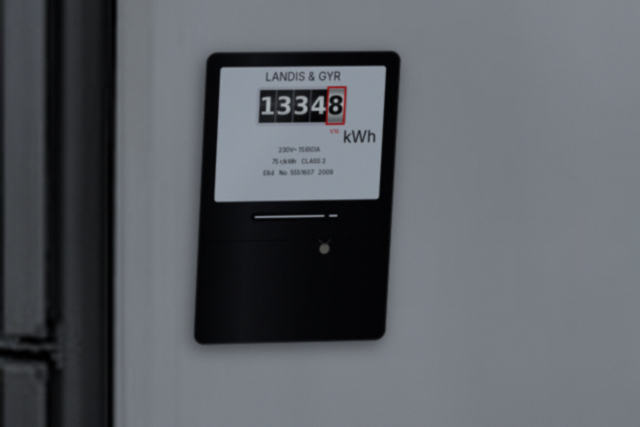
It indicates 1334.8 kWh
